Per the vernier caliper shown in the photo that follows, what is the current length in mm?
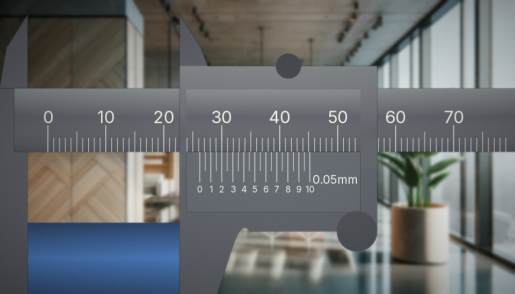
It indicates 26.2 mm
